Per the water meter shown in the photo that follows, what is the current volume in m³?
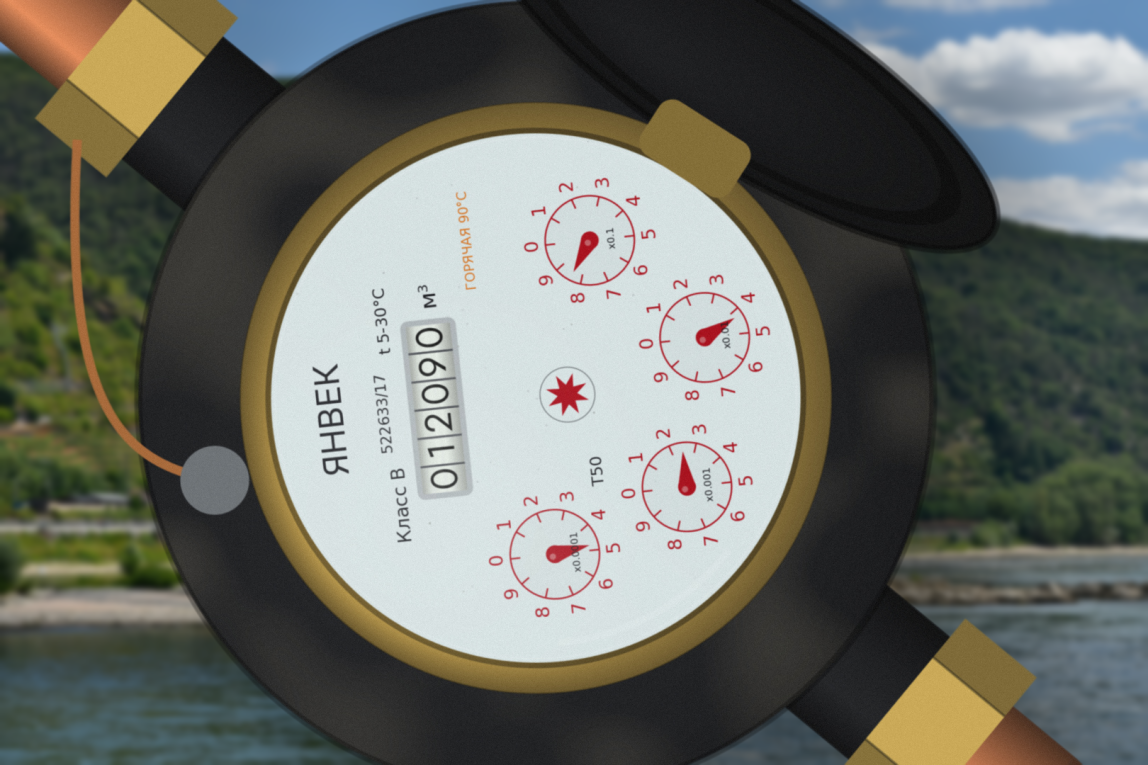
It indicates 12090.8424 m³
